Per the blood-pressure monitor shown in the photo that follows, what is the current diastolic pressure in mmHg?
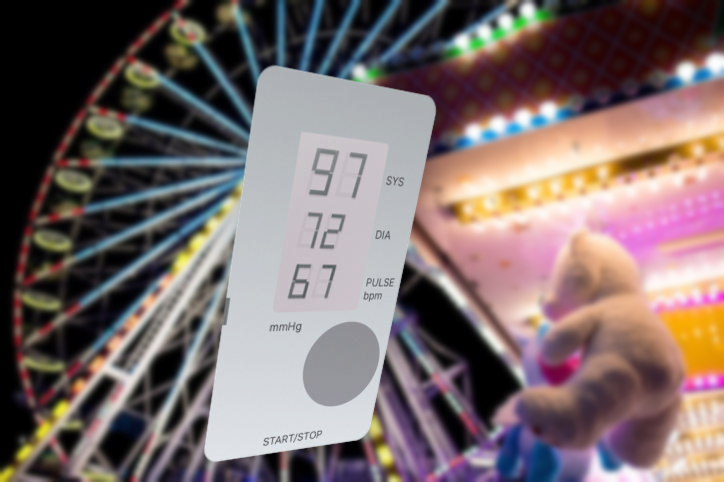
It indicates 72 mmHg
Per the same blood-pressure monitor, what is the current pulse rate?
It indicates 67 bpm
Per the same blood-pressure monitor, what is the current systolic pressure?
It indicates 97 mmHg
